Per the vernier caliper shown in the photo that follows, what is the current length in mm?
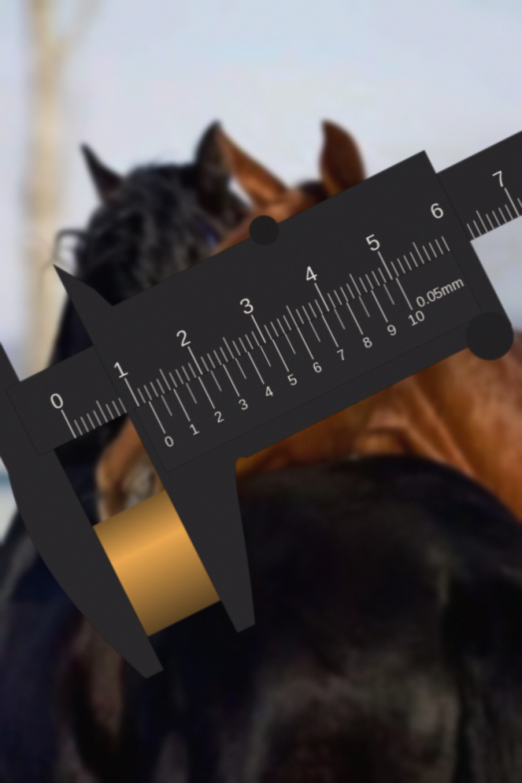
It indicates 11.6 mm
